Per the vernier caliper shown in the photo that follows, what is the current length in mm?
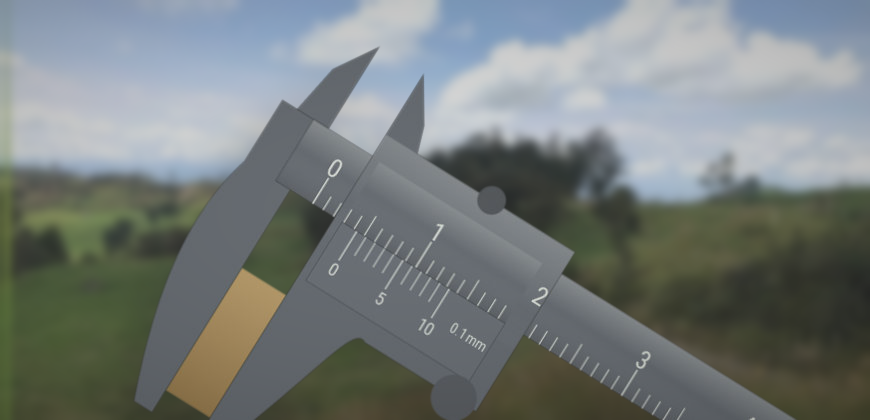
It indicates 4.3 mm
